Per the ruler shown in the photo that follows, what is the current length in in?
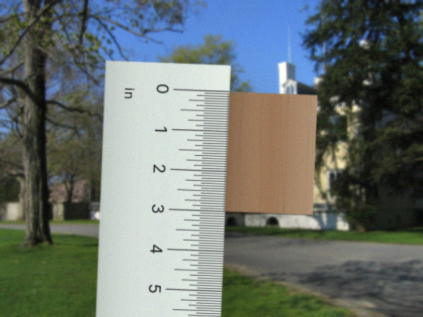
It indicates 3 in
